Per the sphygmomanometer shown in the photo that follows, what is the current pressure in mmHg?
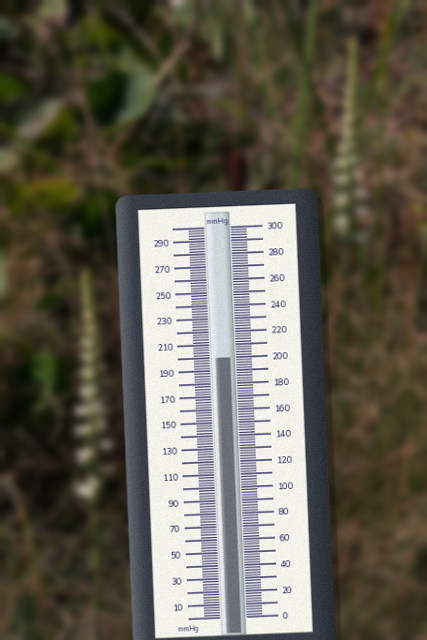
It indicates 200 mmHg
